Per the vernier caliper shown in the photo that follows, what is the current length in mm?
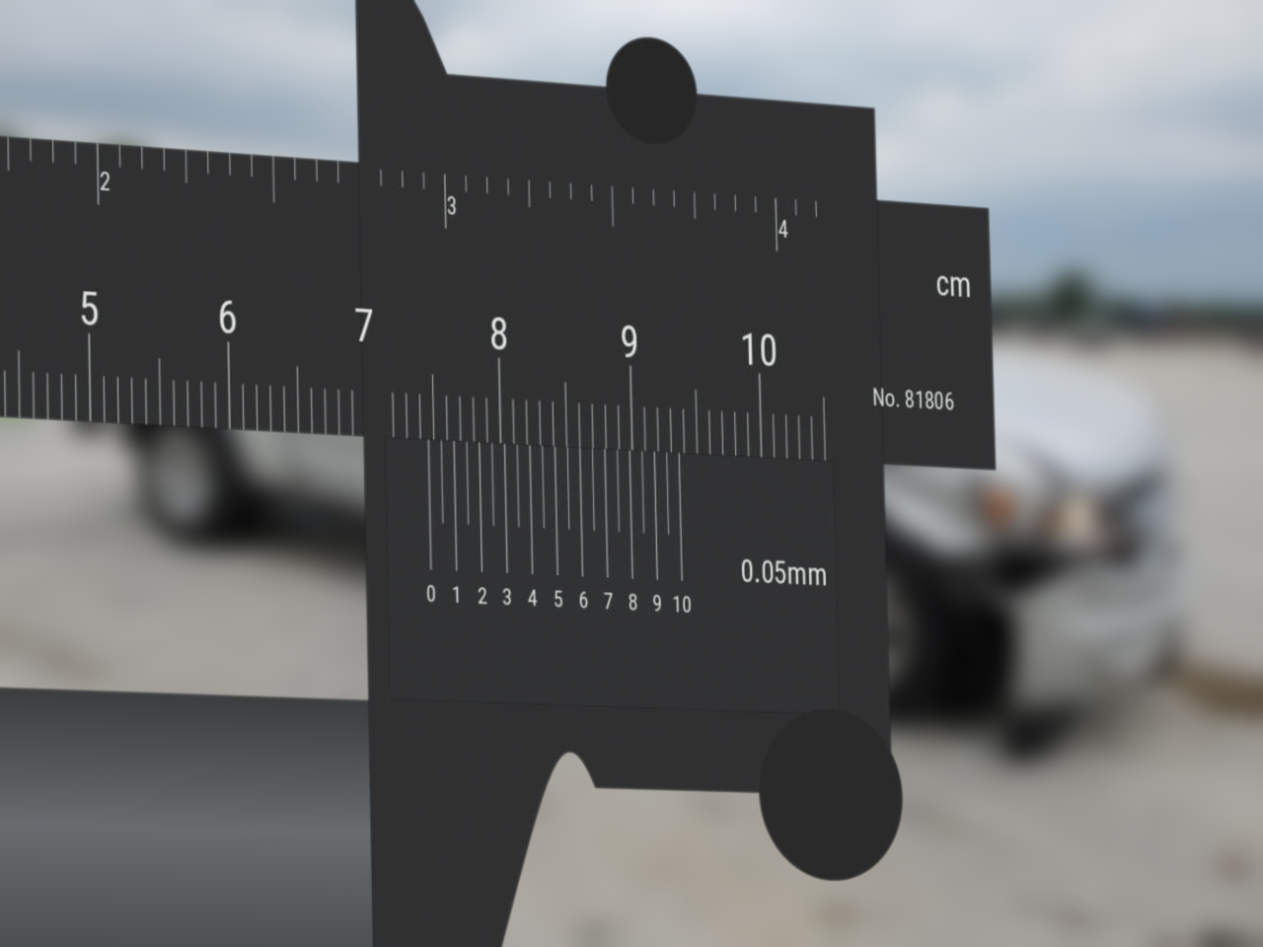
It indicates 74.6 mm
